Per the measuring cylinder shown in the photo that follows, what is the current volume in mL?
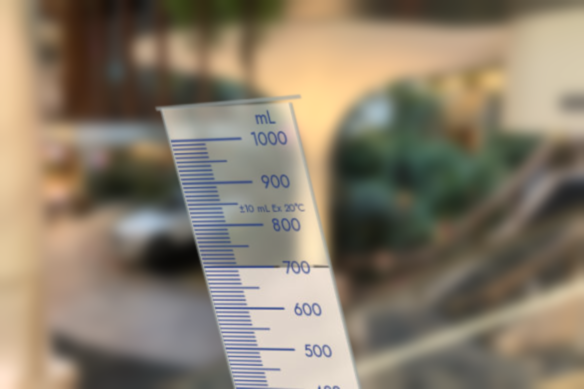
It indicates 700 mL
